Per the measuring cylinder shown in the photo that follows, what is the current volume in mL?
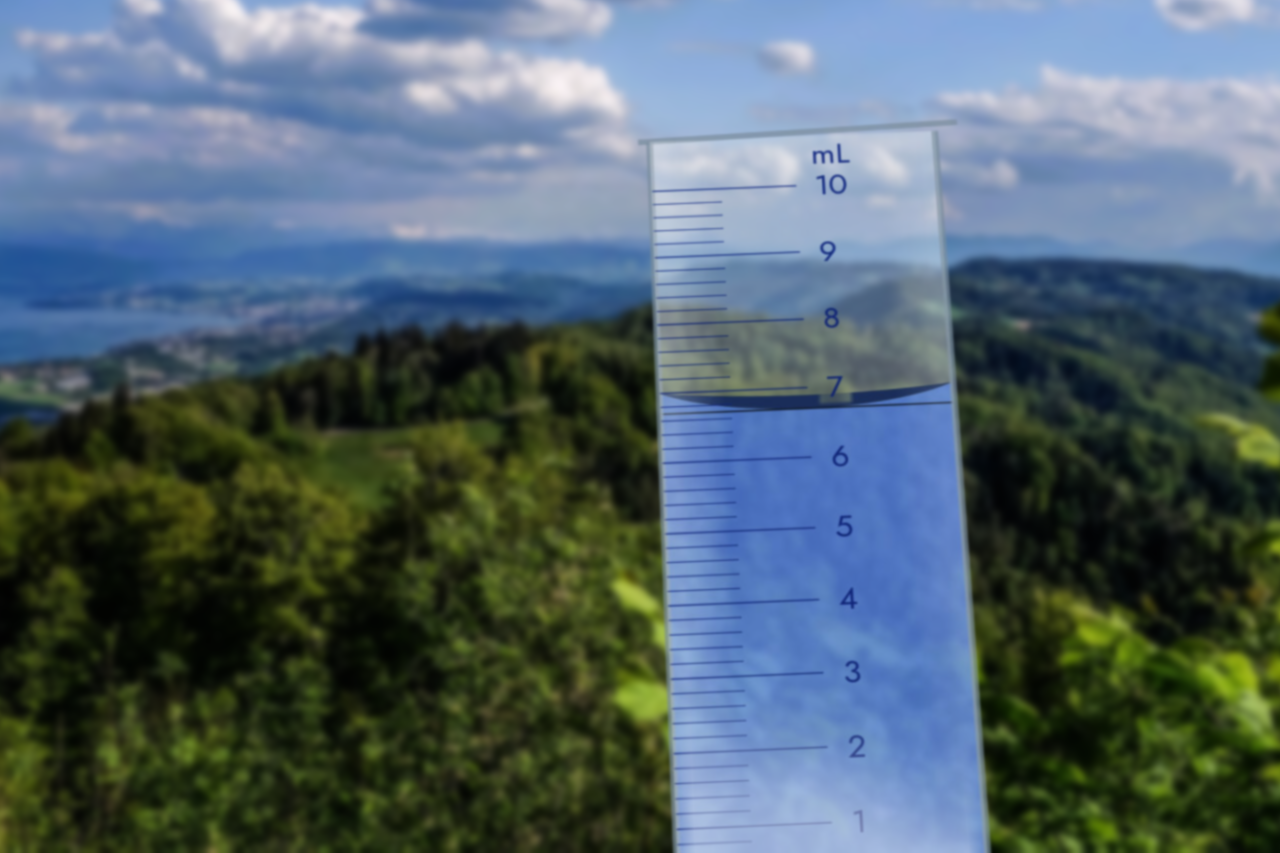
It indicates 6.7 mL
